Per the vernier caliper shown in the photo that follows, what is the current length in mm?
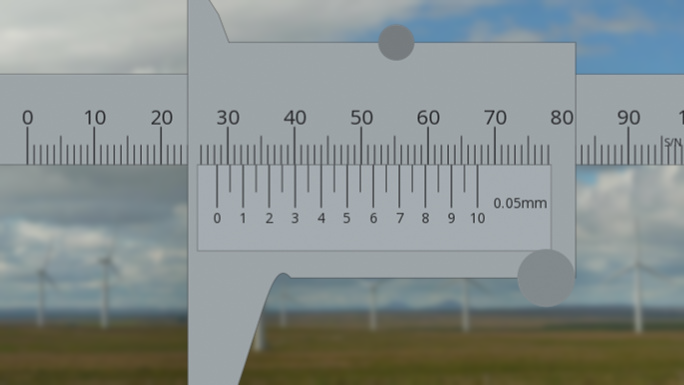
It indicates 28.4 mm
